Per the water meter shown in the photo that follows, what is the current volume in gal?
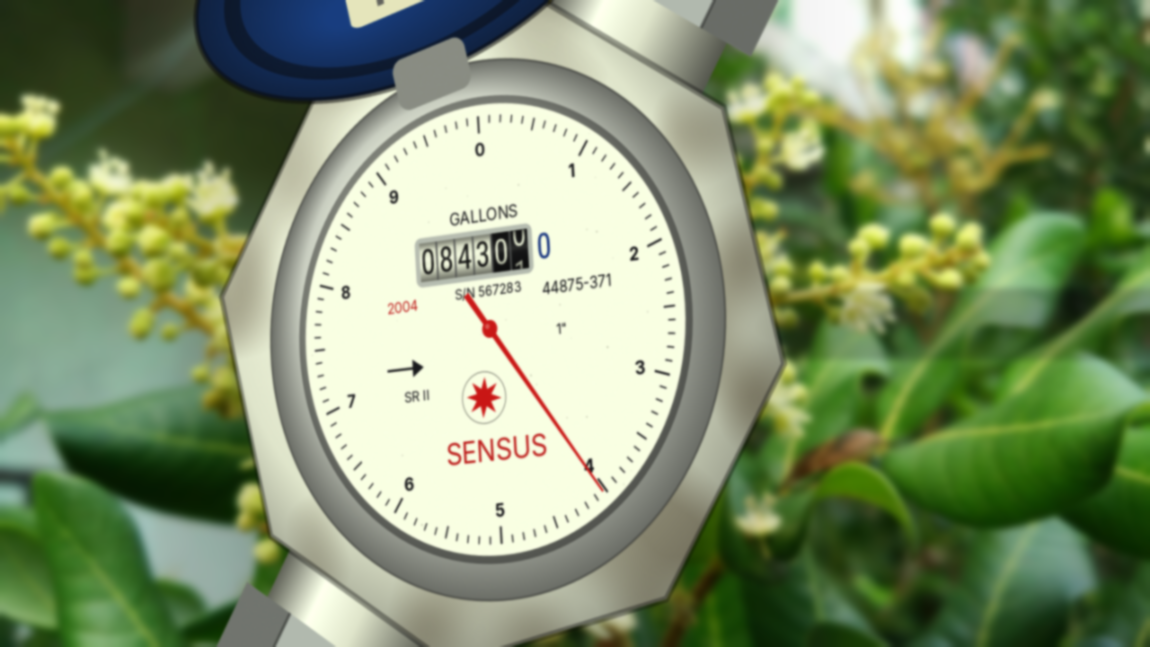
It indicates 843004.0 gal
